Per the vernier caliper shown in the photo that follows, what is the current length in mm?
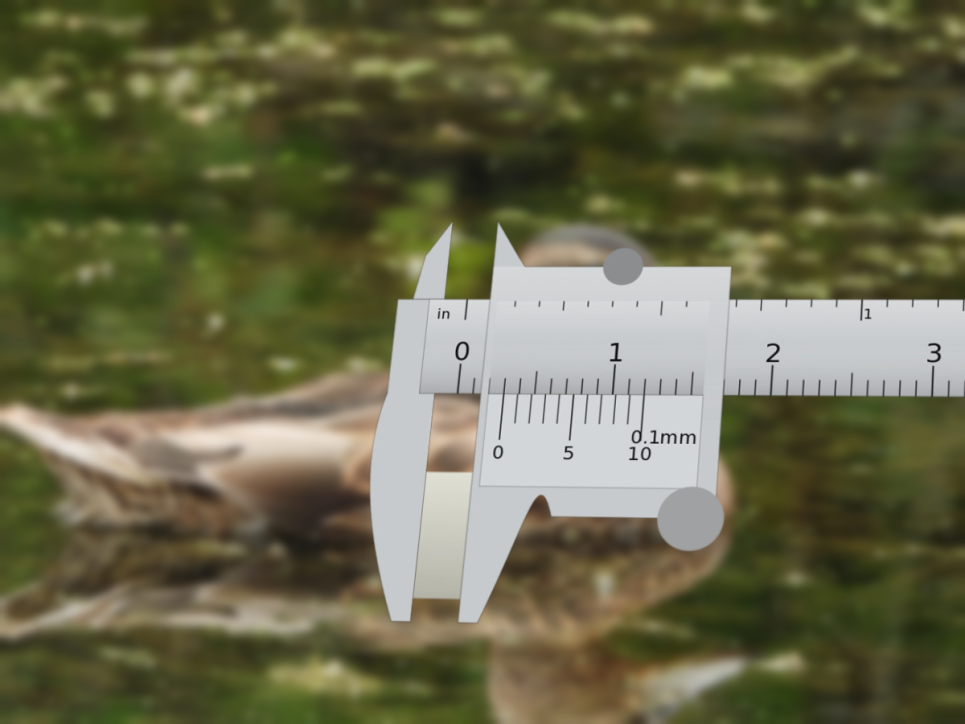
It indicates 3.0 mm
